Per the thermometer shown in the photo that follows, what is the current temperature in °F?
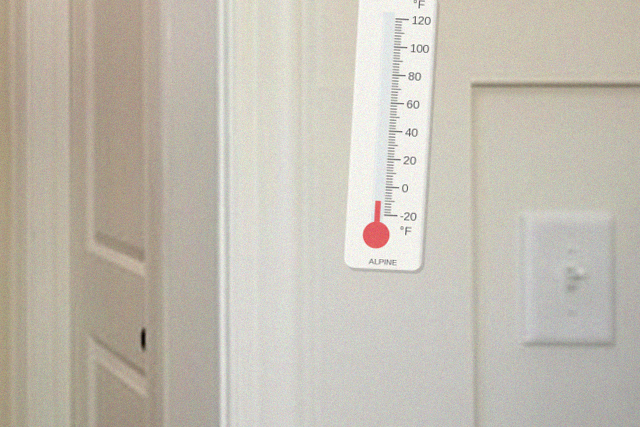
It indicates -10 °F
